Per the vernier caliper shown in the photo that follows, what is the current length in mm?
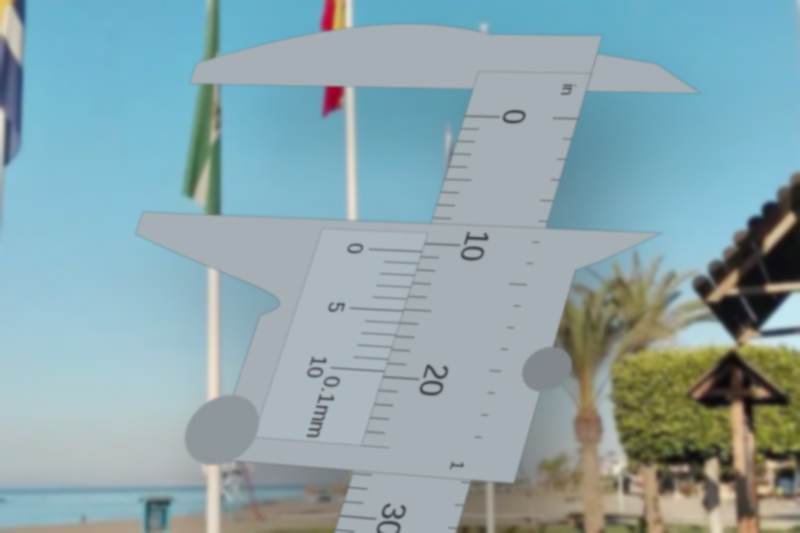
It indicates 10.6 mm
